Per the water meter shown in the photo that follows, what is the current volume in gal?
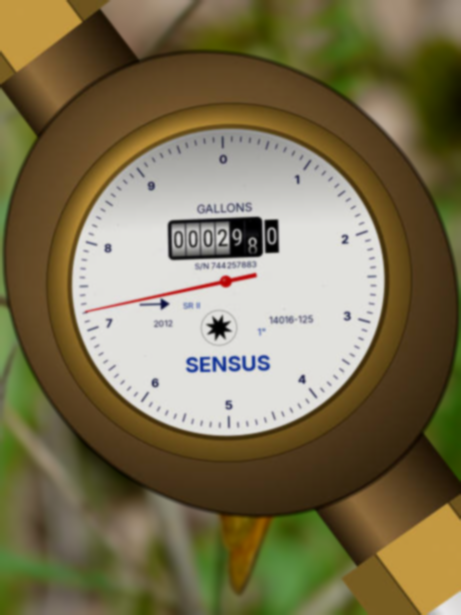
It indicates 2977.2 gal
